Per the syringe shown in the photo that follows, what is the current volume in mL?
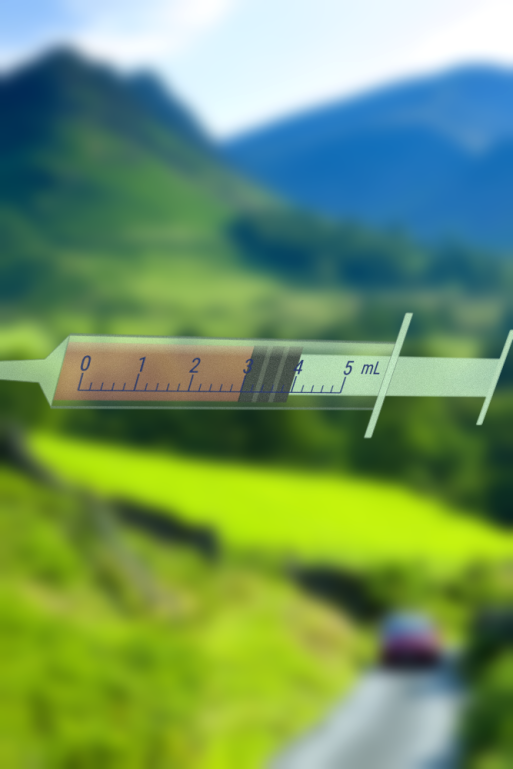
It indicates 3 mL
